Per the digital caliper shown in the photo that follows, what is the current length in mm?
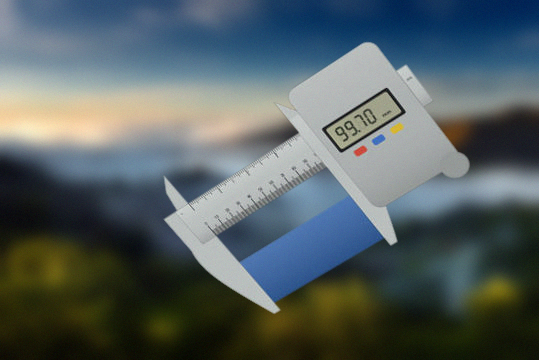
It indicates 99.70 mm
